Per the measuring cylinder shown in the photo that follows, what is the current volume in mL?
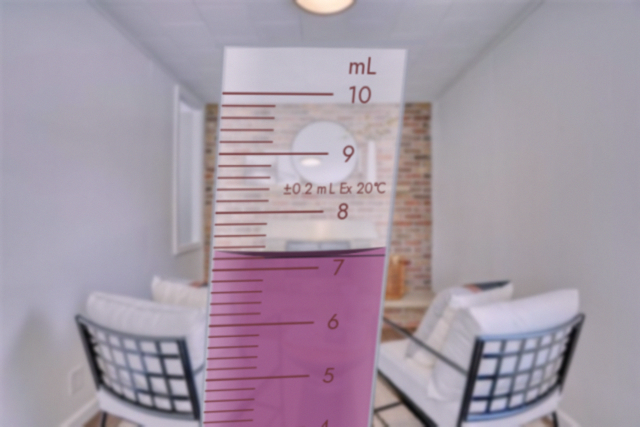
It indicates 7.2 mL
